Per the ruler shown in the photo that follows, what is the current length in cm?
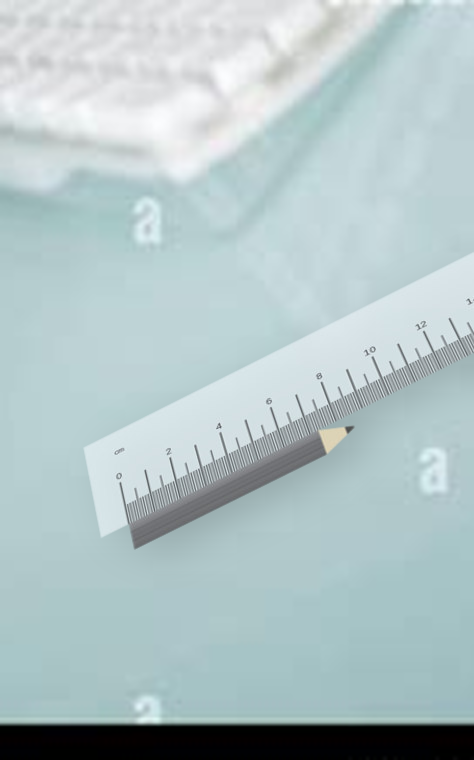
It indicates 8.5 cm
